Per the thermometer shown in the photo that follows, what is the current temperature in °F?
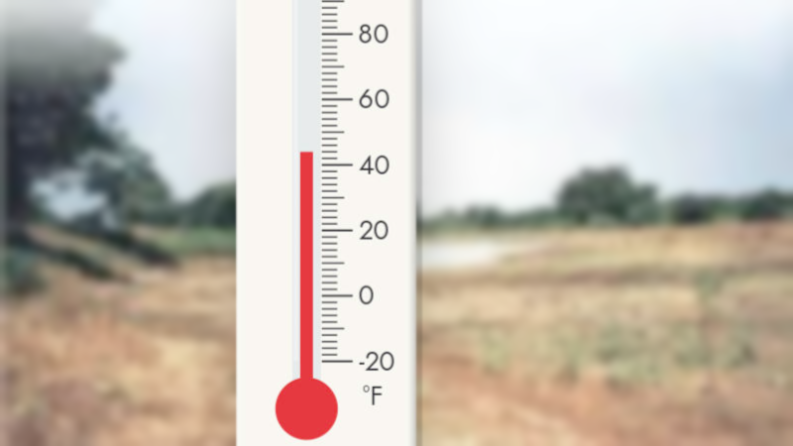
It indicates 44 °F
